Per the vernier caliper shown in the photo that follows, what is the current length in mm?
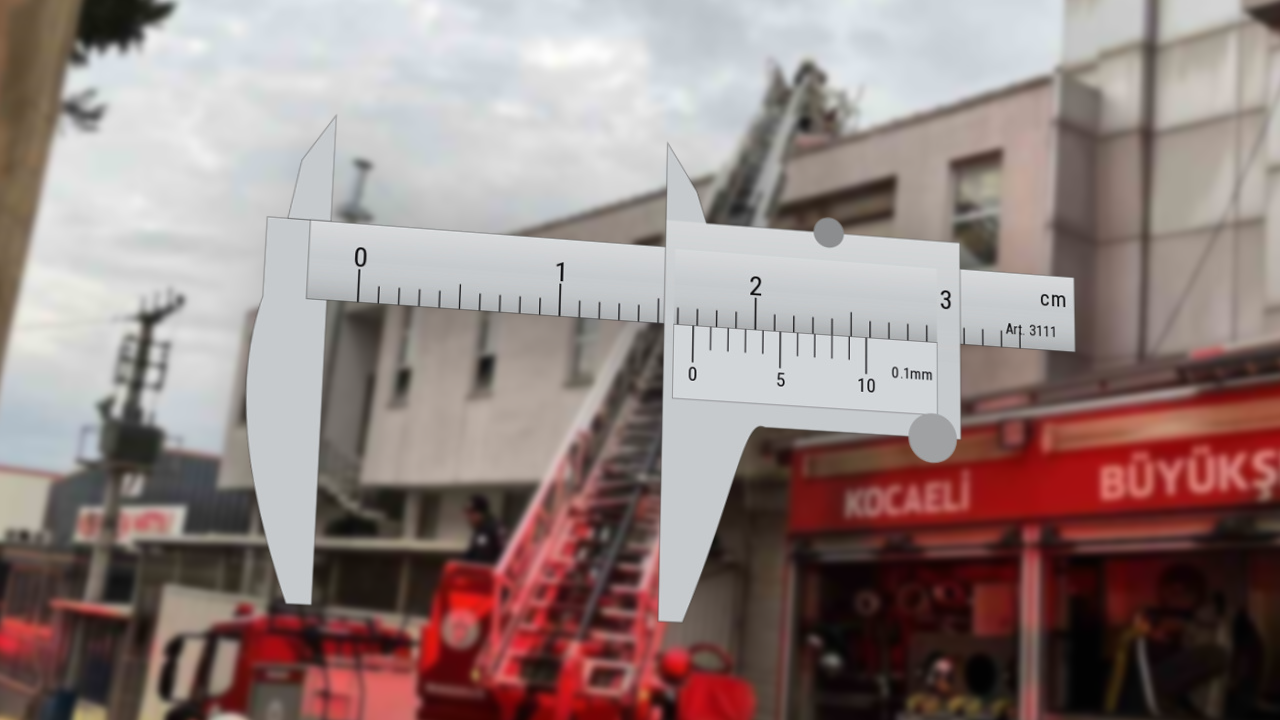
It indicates 16.8 mm
